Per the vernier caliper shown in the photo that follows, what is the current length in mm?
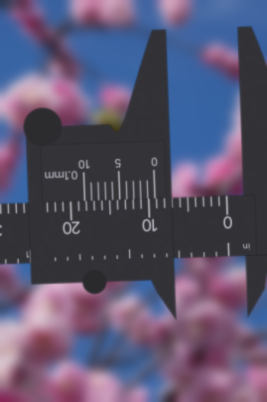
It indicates 9.2 mm
